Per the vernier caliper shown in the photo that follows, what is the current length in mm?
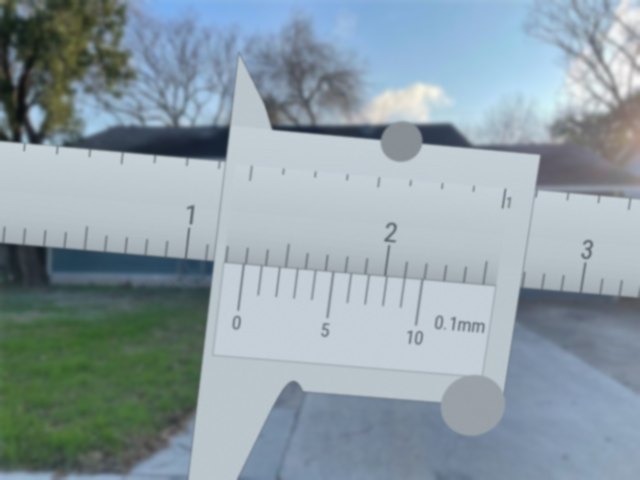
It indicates 12.9 mm
